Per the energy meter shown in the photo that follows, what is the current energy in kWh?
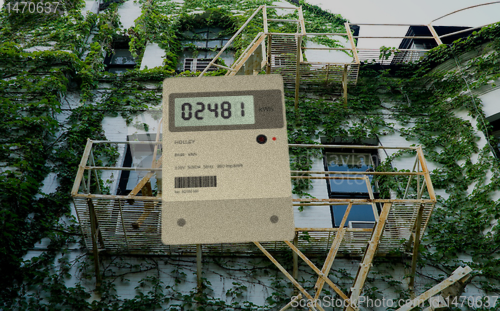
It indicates 2481 kWh
